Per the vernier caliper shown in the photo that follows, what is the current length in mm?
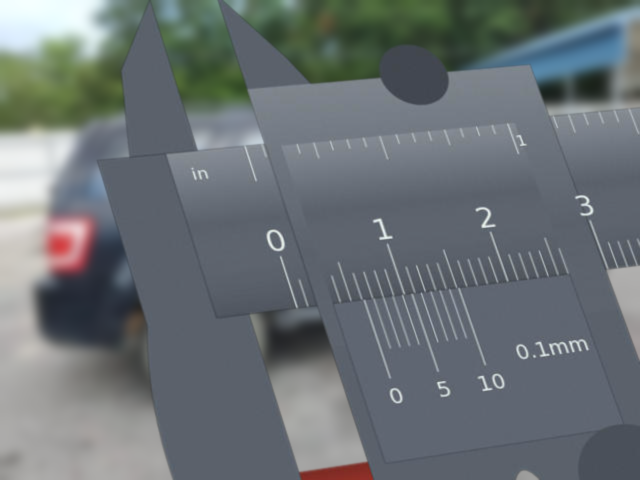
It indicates 6.2 mm
